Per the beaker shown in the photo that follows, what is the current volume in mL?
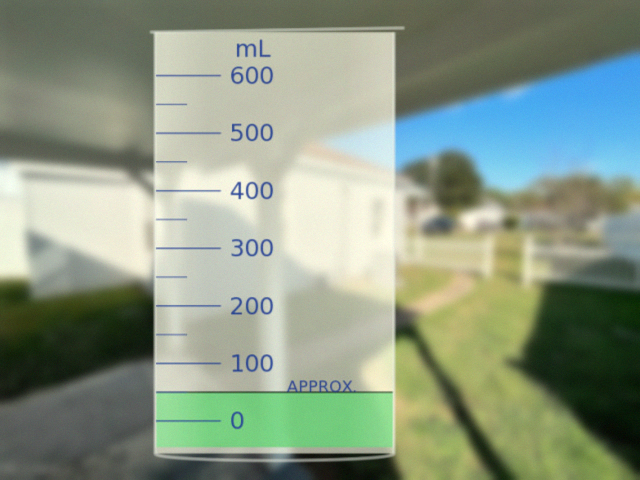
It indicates 50 mL
